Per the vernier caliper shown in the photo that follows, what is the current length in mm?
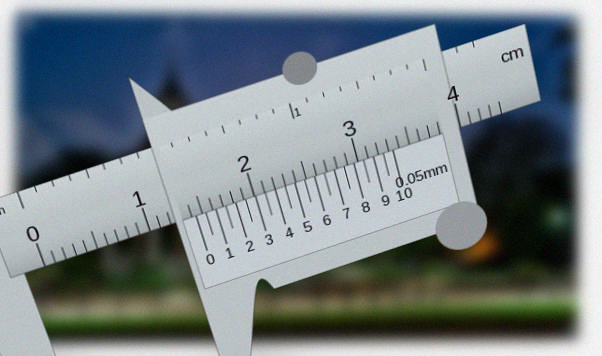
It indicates 14.4 mm
